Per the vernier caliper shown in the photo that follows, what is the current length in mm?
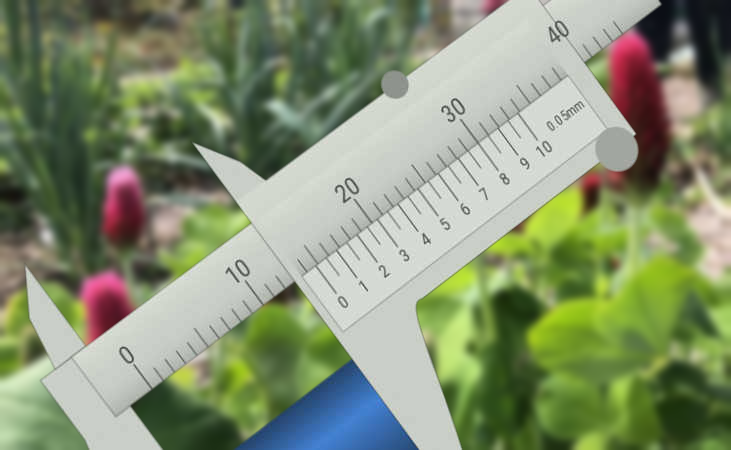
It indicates 14.8 mm
